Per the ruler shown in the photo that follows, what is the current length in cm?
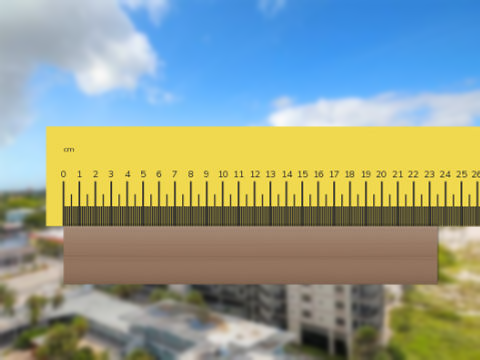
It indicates 23.5 cm
